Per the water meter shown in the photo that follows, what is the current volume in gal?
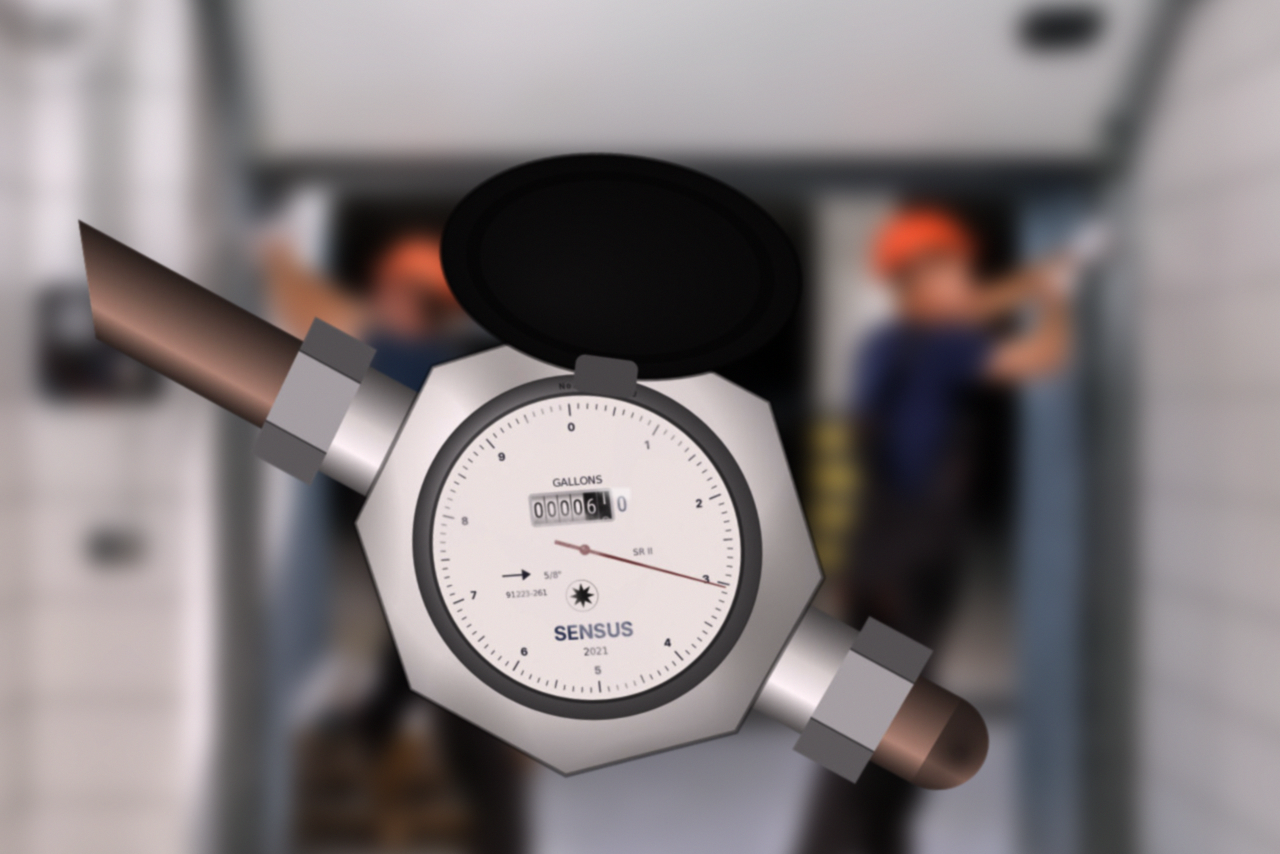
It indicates 613.0 gal
